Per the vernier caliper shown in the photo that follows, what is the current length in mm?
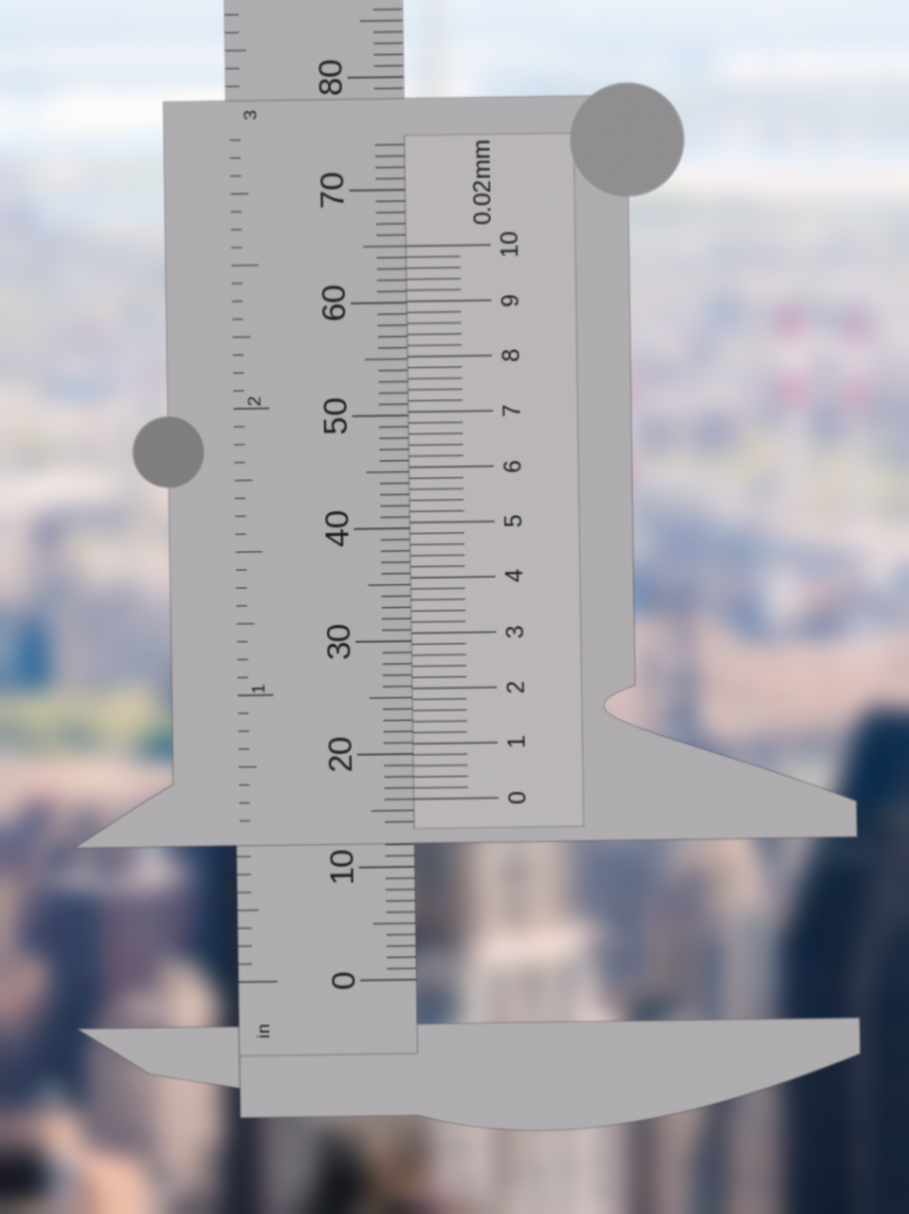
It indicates 16.0 mm
